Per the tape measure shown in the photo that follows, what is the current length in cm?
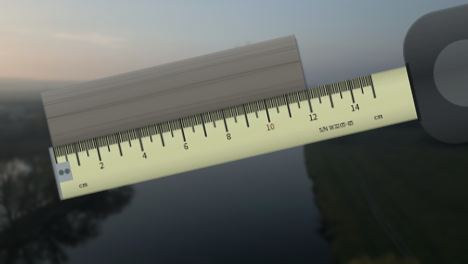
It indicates 12 cm
